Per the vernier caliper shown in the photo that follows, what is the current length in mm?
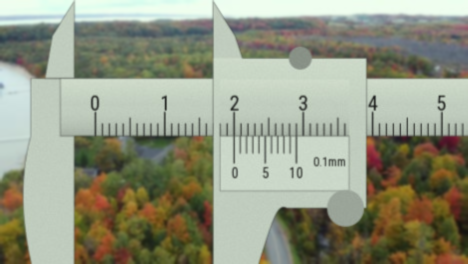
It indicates 20.0 mm
